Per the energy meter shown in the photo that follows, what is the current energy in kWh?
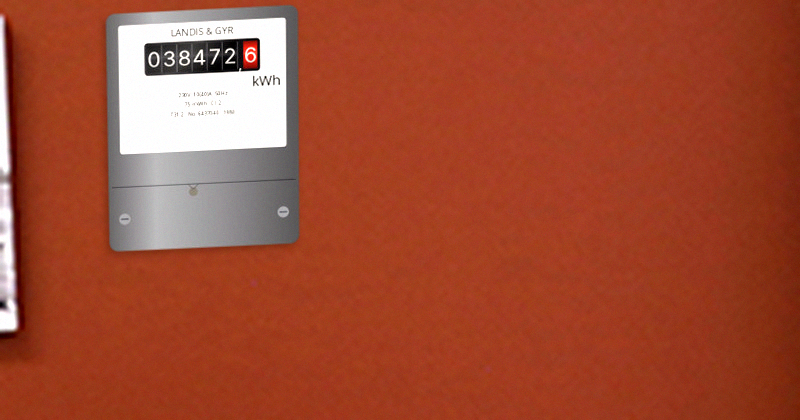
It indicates 38472.6 kWh
